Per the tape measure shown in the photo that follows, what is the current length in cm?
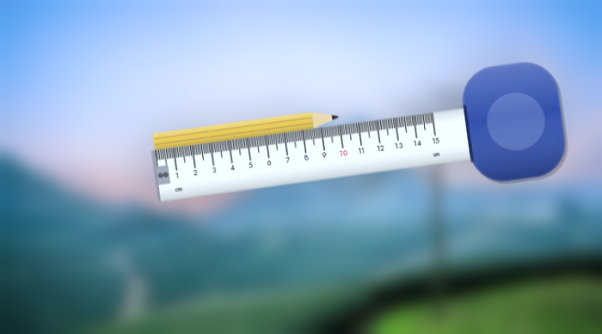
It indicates 10 cm
